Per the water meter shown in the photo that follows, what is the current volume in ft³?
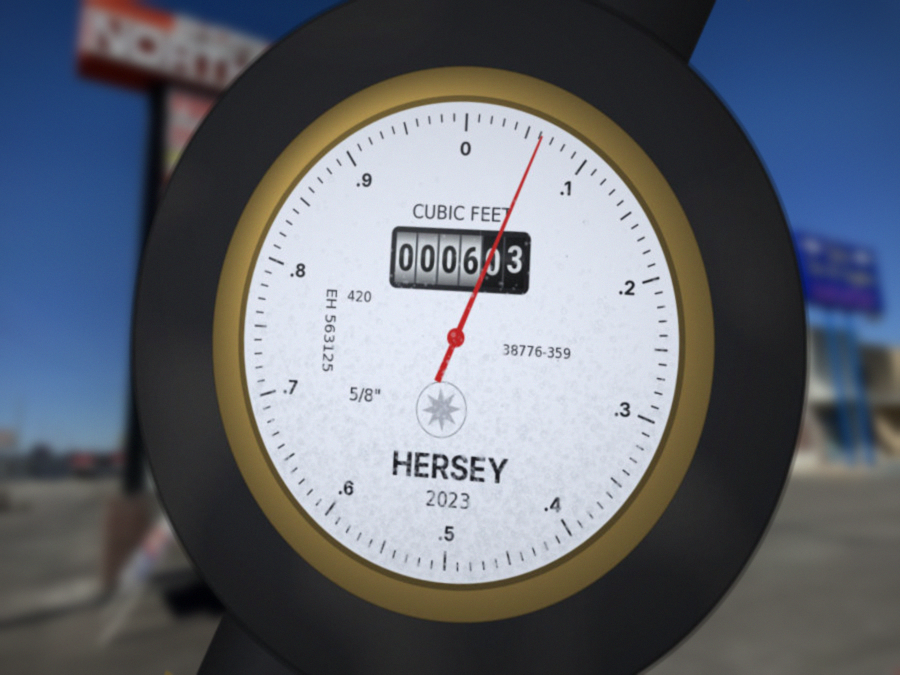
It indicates 603.06 ft³
